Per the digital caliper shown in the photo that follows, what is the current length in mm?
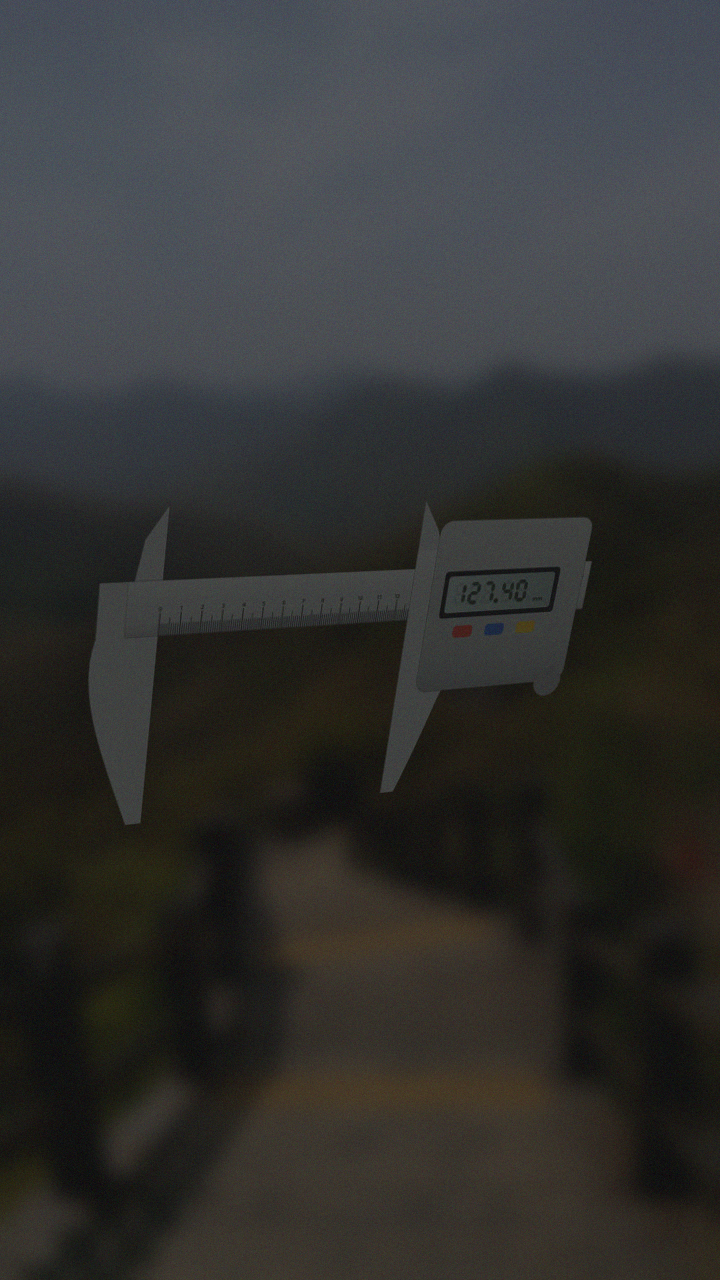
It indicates 127.40 mm
